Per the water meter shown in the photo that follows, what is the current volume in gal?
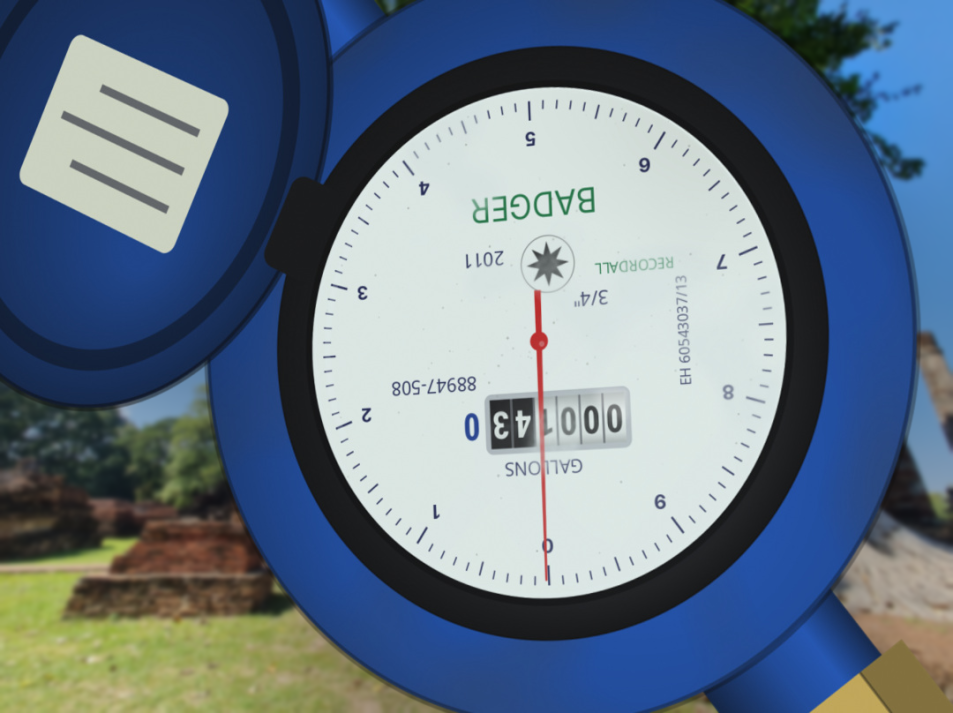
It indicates 1430.0 gal
